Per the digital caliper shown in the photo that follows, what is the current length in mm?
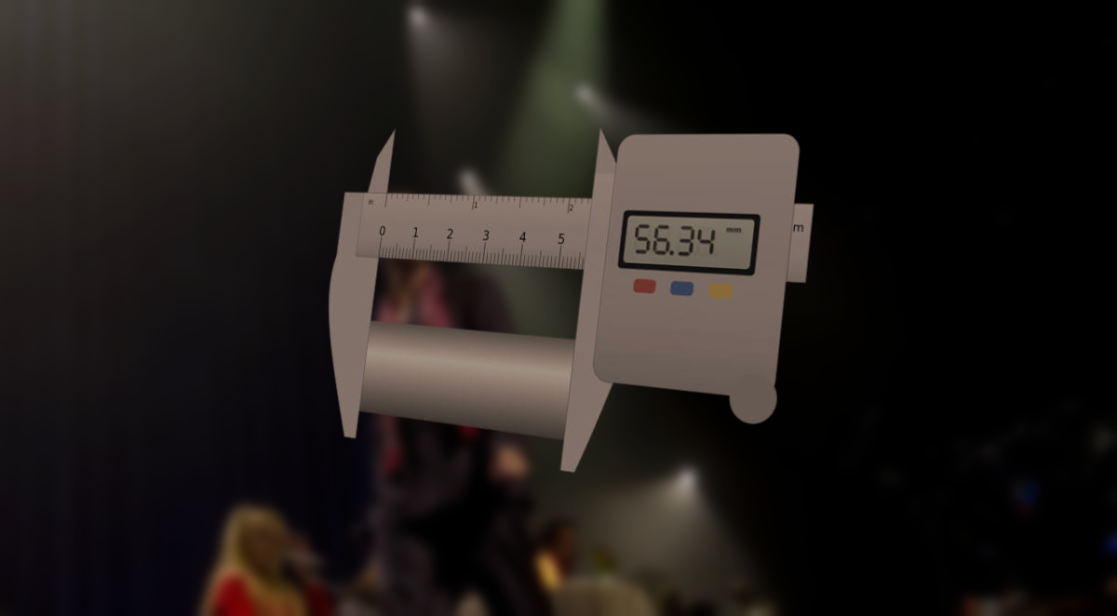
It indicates 56.34 mm
